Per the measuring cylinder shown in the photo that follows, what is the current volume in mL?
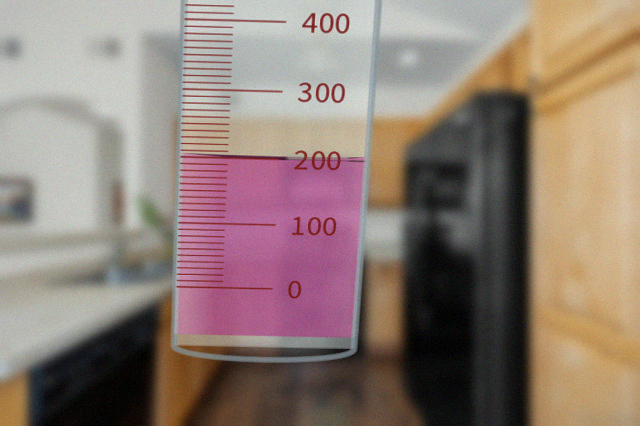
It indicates 200 mL
